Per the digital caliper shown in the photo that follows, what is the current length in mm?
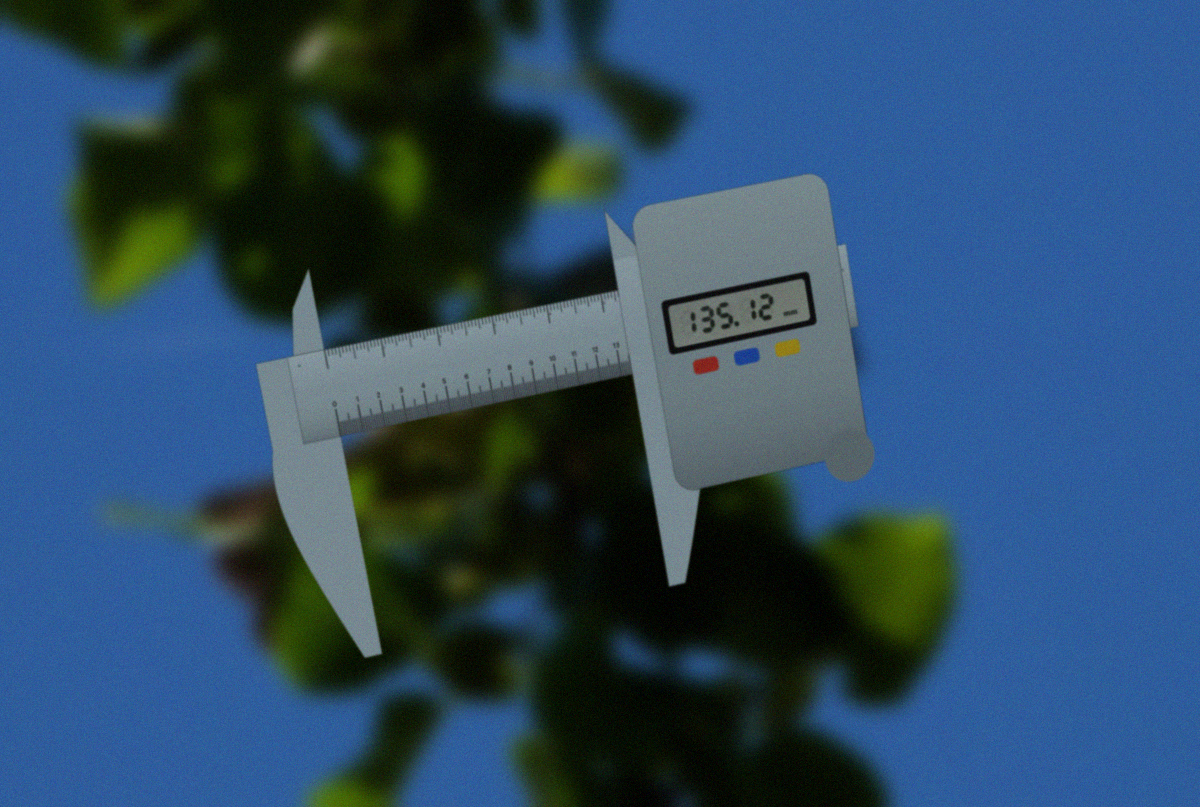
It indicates 135.12 mm
